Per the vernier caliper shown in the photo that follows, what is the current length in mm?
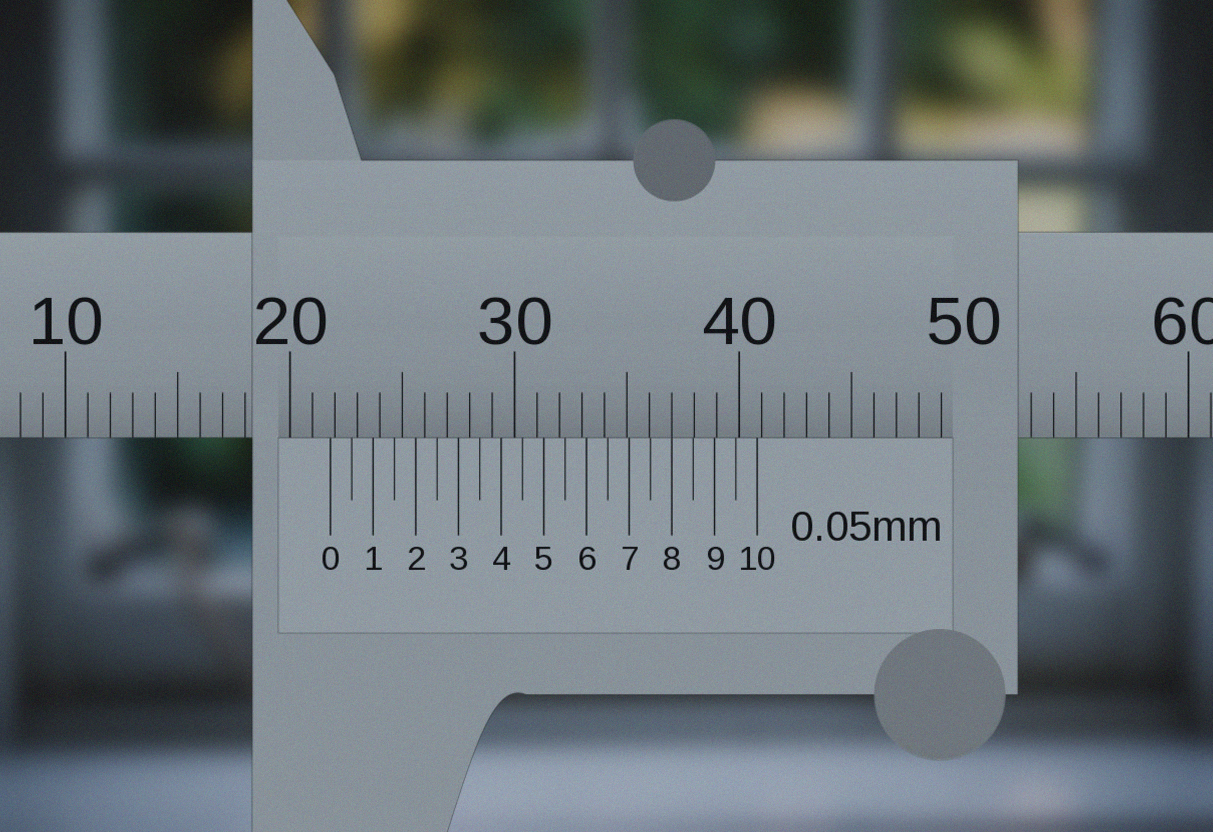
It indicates 21.8 mm
